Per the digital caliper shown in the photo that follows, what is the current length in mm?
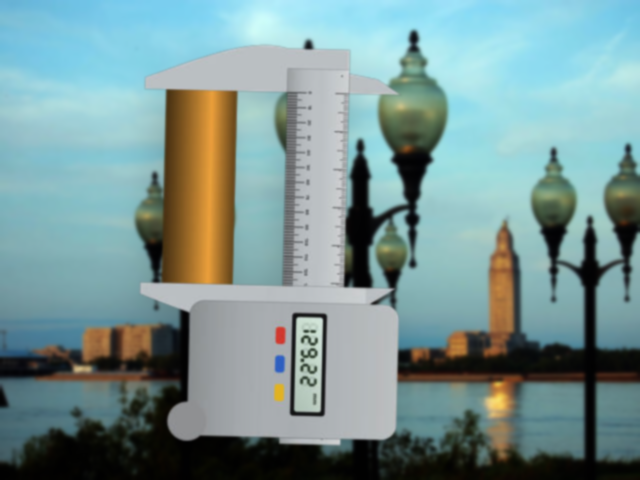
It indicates 129.22 mm
